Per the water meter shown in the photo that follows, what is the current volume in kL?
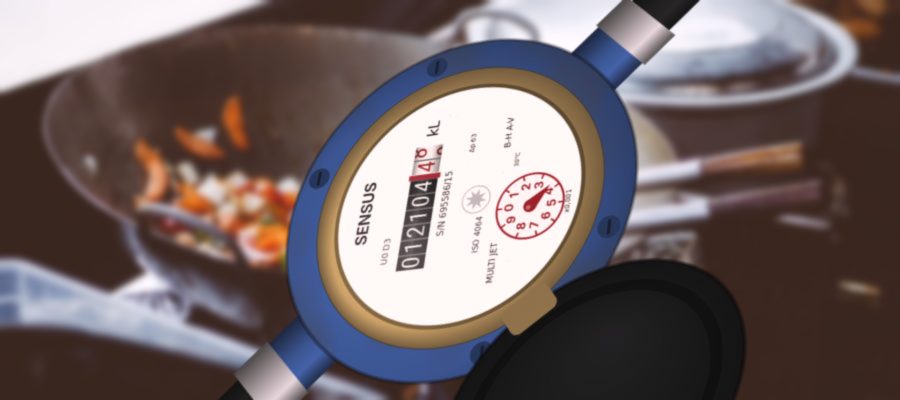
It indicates 12104.483 kL
